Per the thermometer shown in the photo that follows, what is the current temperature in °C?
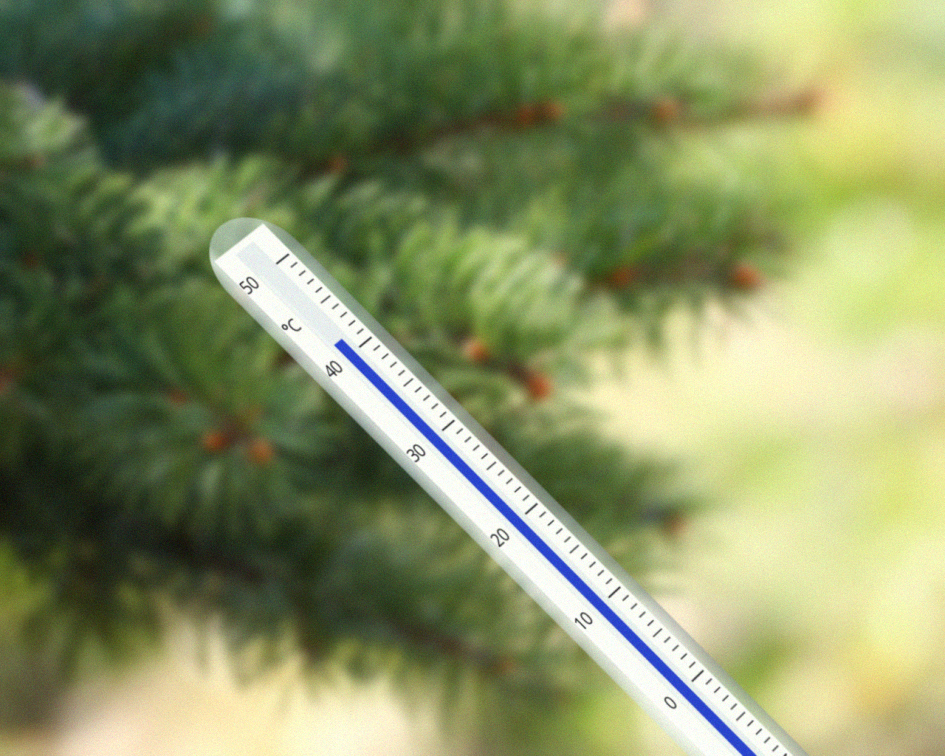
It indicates 41.5 °C
